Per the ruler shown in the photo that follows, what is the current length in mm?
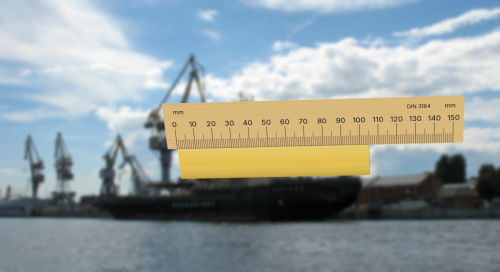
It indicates 105 mm
